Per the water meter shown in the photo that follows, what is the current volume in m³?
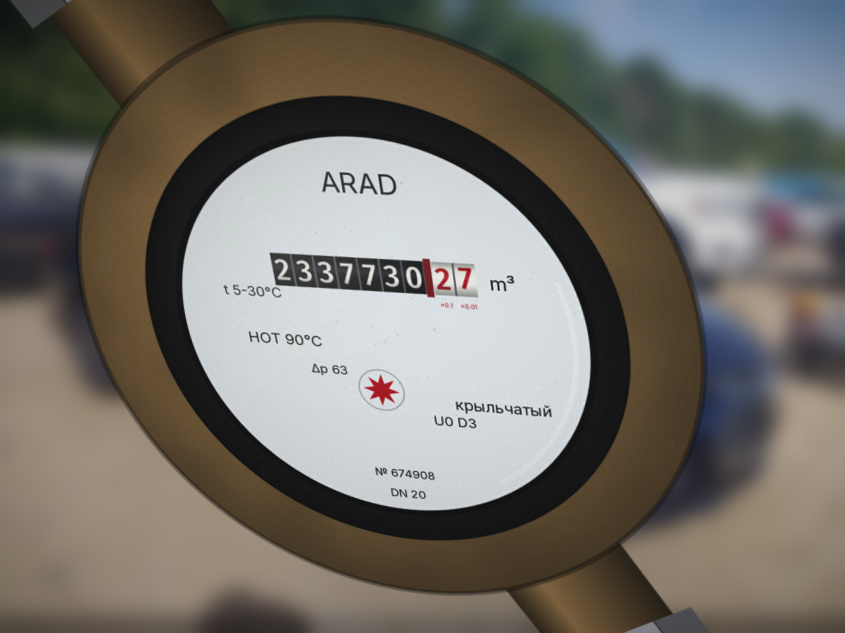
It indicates 2337730.27 m³
